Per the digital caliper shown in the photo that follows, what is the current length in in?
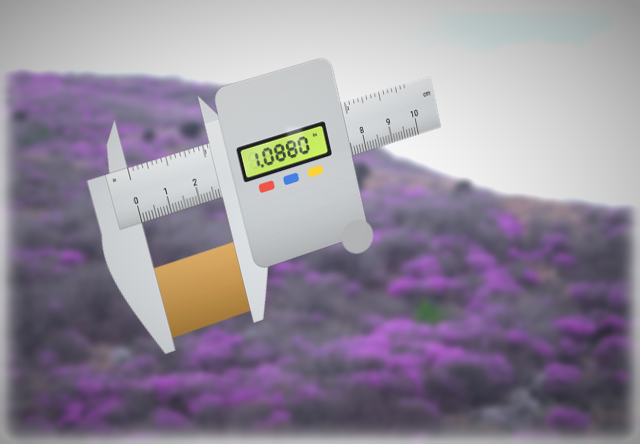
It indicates 1.0880 in
